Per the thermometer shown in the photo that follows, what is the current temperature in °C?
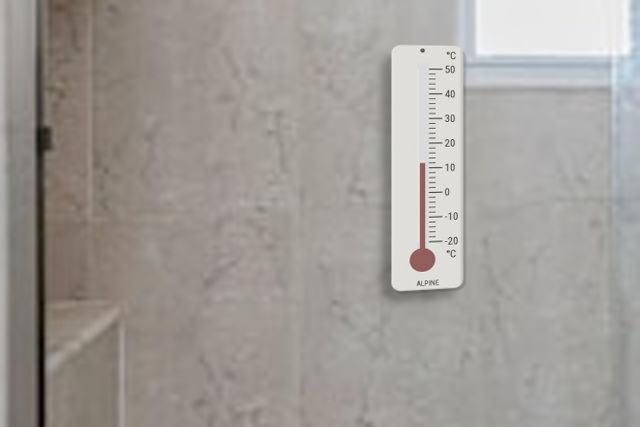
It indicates 12 °C
